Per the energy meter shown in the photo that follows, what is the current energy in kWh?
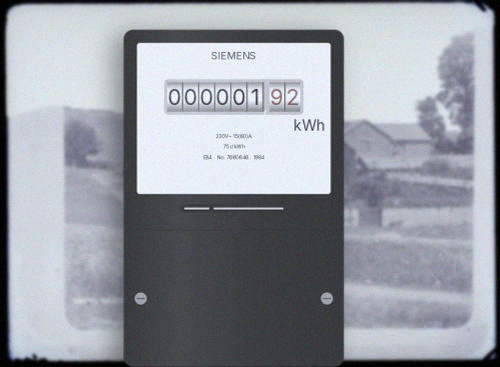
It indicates 1.92 kWh
